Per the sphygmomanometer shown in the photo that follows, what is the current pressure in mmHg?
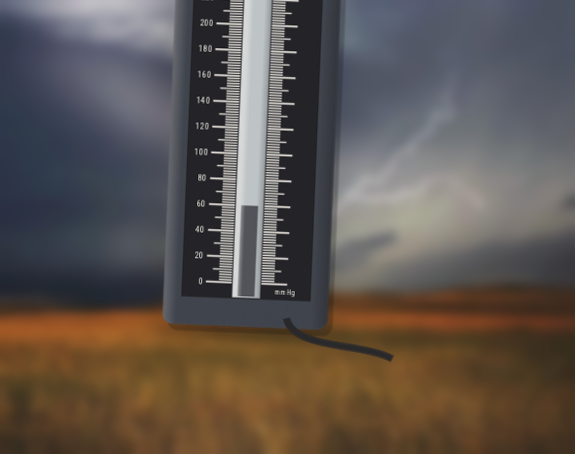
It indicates 60 mmHg
